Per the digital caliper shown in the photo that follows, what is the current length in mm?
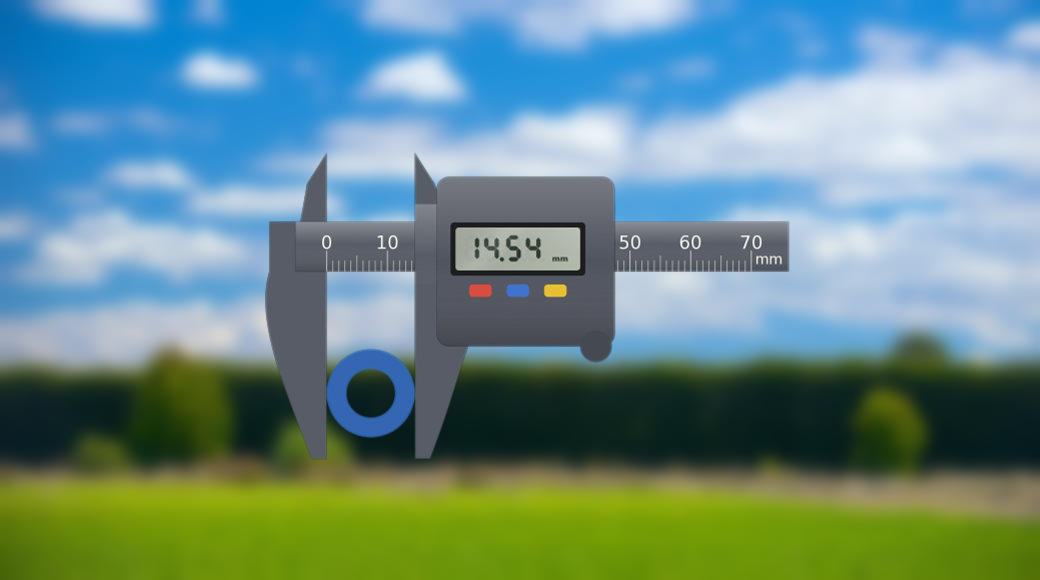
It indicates 14.54 mm
